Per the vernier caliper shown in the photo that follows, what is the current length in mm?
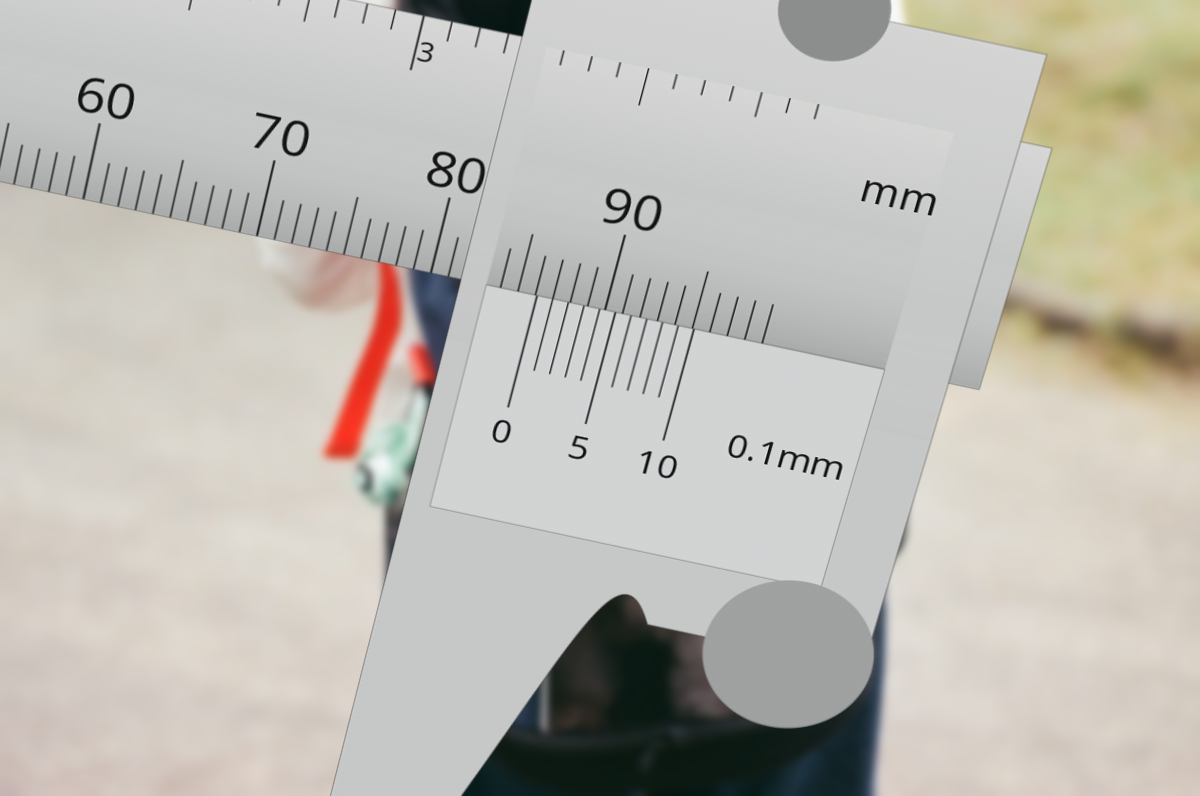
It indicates 86.1 mm
